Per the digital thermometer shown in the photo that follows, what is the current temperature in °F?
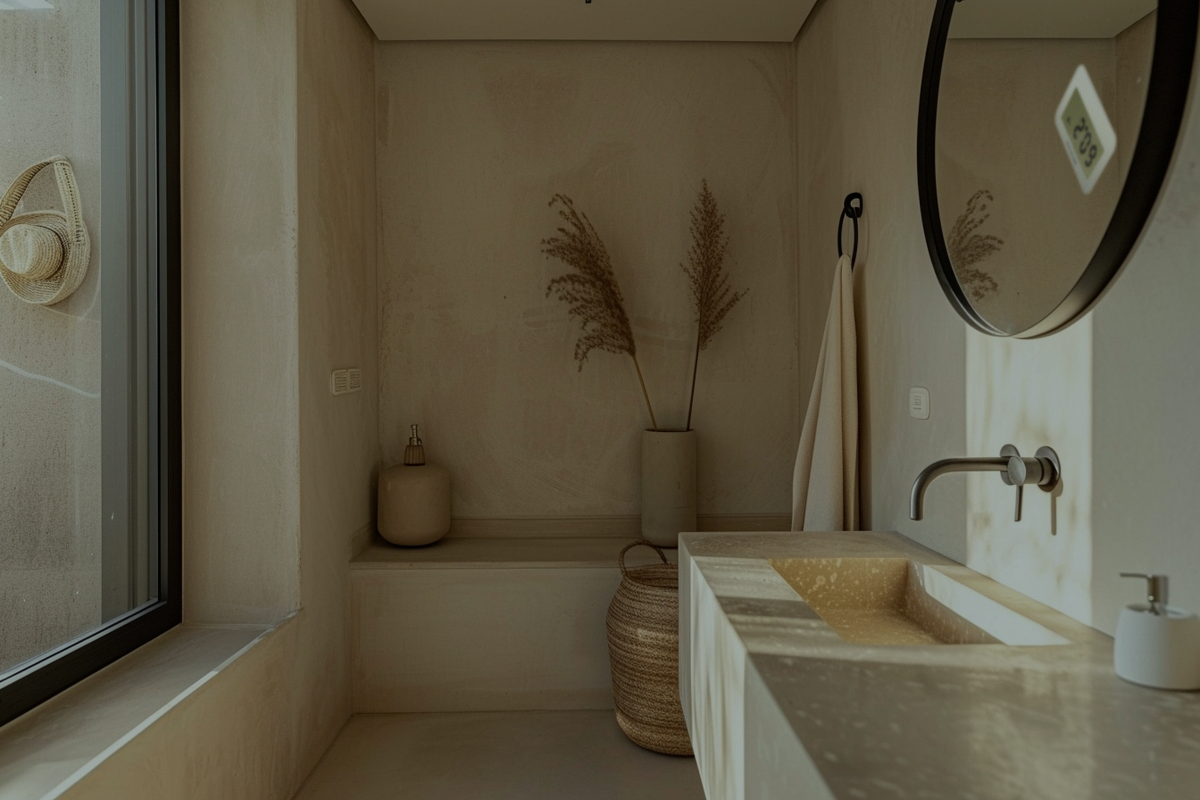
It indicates 60.2 °F
